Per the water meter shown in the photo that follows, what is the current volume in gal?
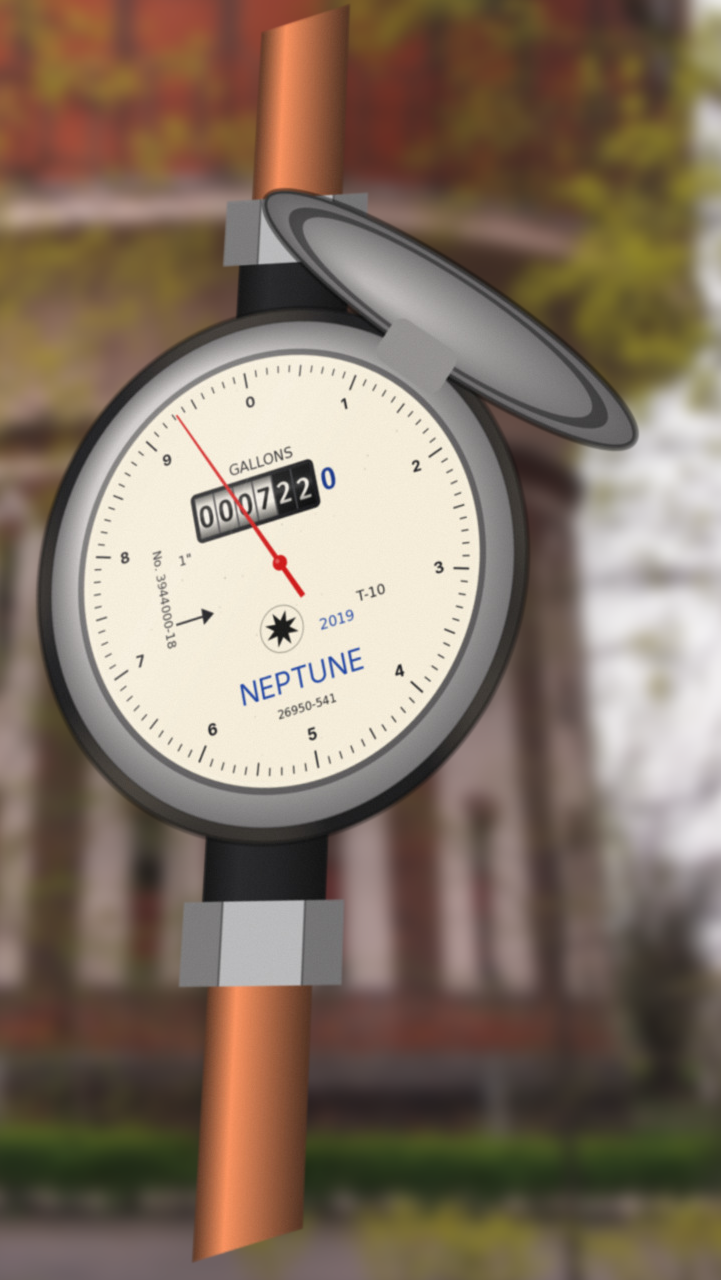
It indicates 7219.3 gal
